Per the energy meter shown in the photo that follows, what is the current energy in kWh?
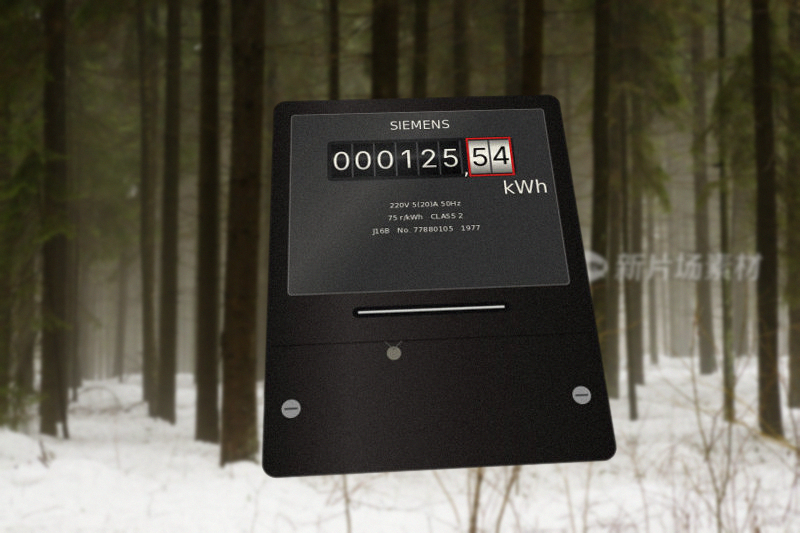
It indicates 125.54 kWh
